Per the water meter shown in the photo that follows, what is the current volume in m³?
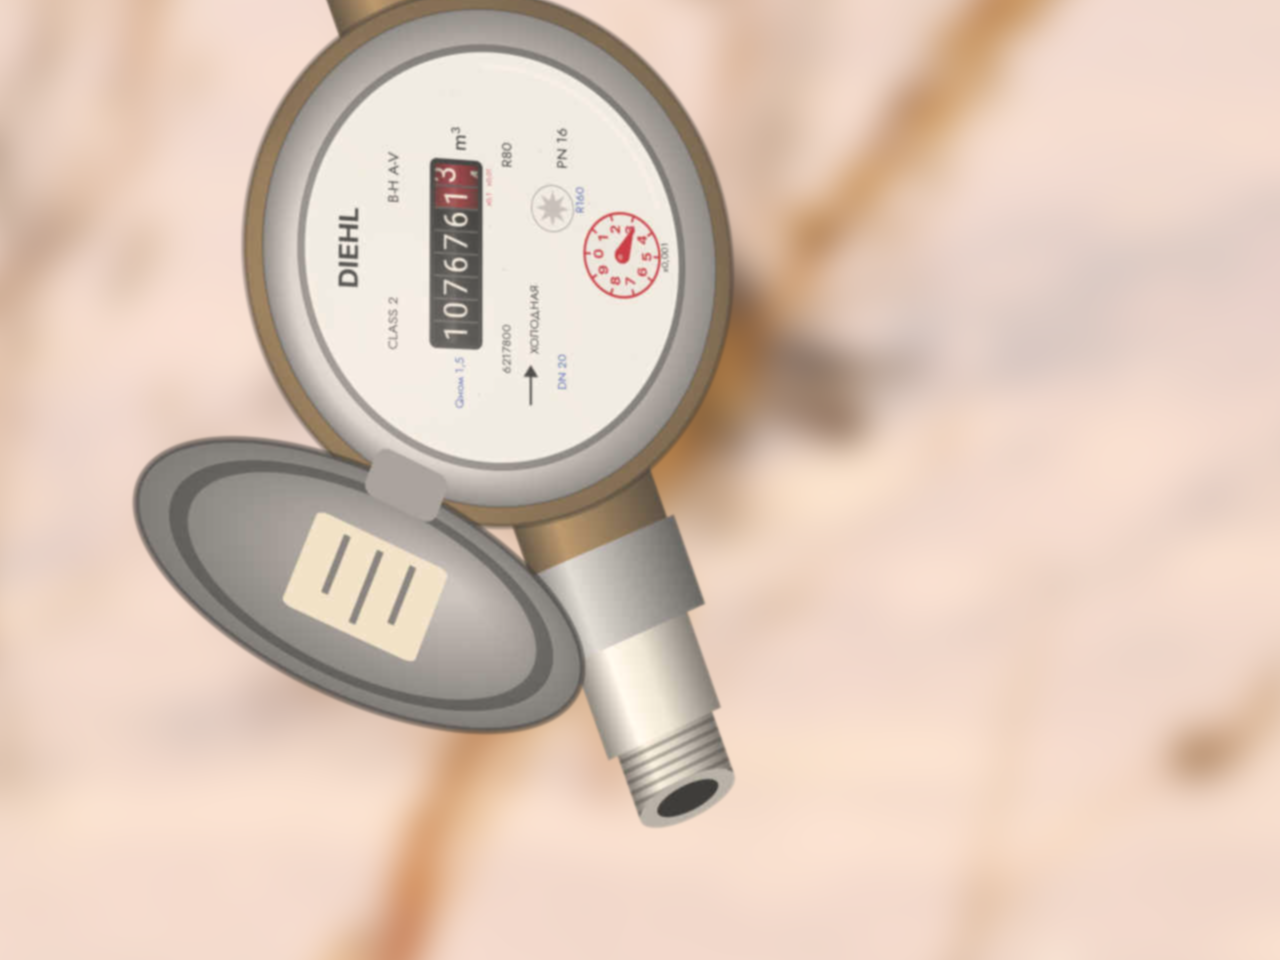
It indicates 107676.133 m³
